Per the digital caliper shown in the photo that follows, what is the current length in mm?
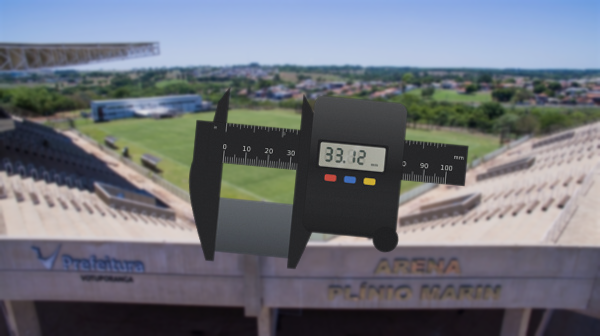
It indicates 33.12 mm
